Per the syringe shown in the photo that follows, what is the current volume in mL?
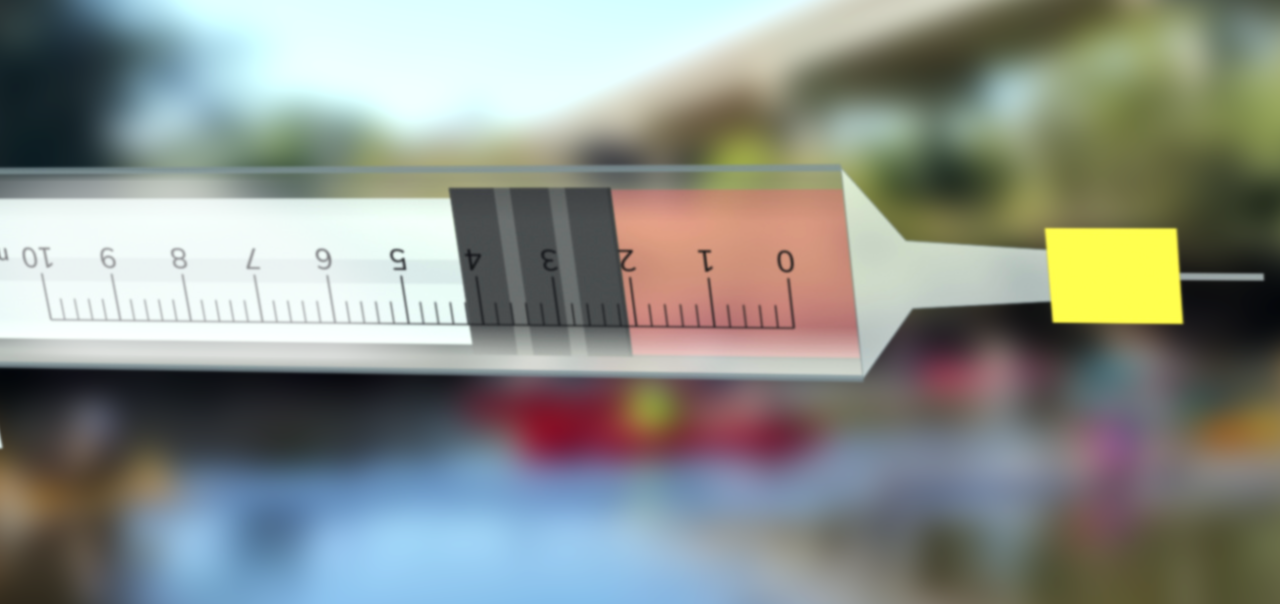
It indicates 2.1 mL
